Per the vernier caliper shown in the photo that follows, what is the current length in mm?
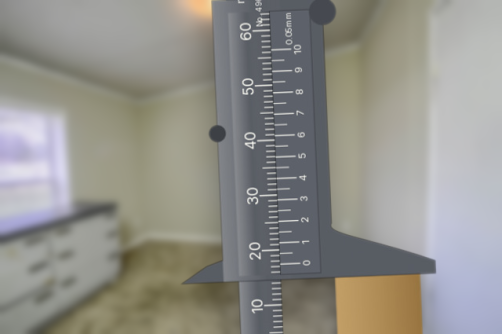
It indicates 17.4 mm
